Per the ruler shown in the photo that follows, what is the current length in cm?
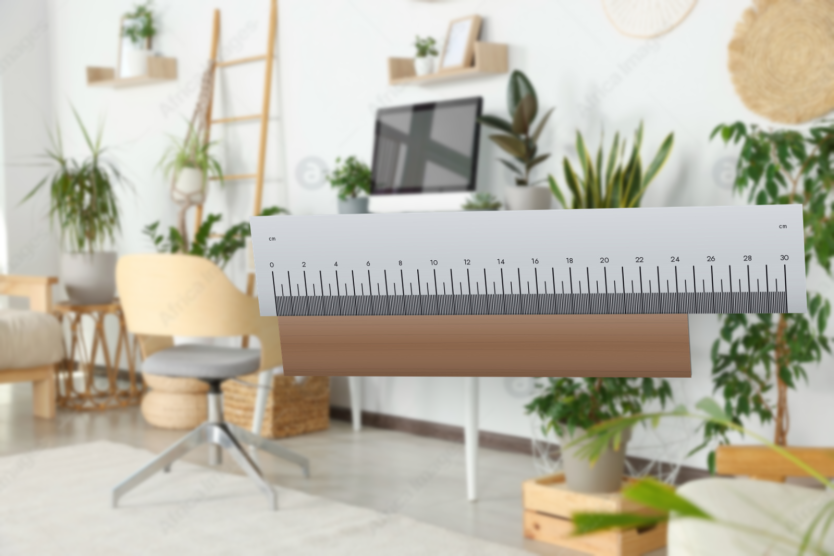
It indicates 24.5 cm
